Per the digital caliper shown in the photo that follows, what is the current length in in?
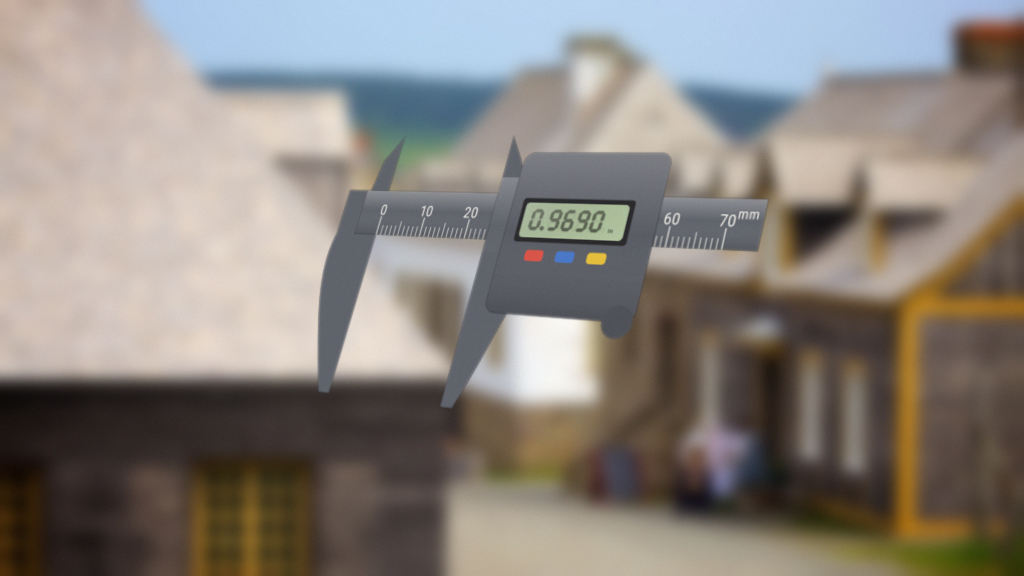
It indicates 0.9690 in
